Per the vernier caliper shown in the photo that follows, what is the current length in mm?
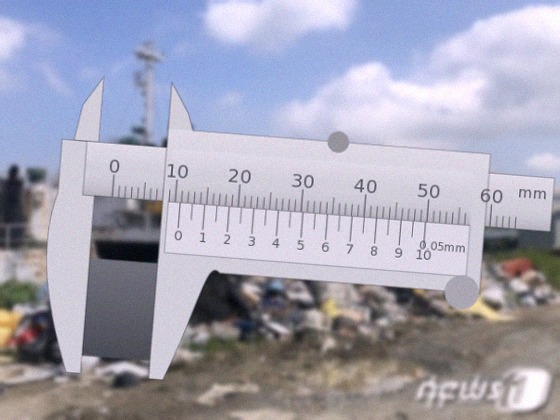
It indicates 10.8 mm
